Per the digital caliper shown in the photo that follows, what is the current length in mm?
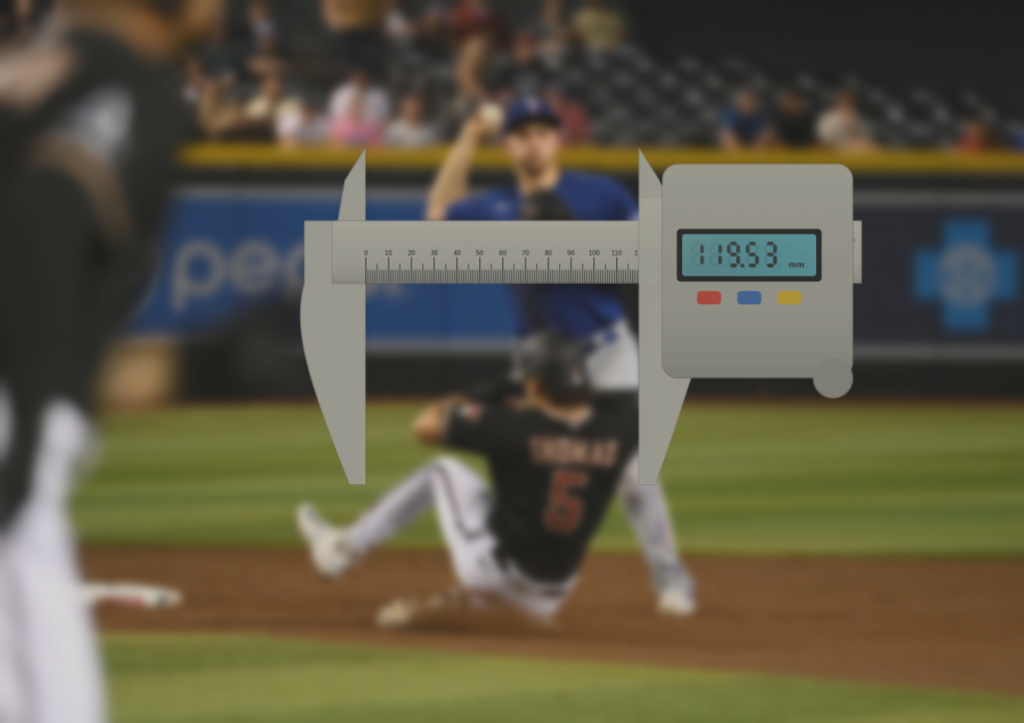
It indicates 119.53 mm
